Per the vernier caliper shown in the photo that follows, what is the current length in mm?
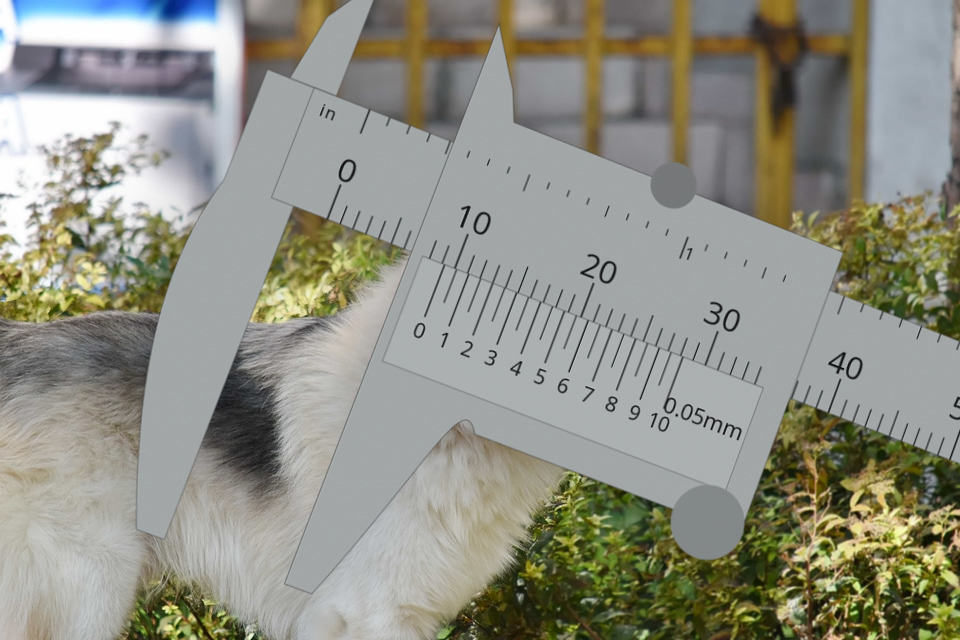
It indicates 9.2 mm
